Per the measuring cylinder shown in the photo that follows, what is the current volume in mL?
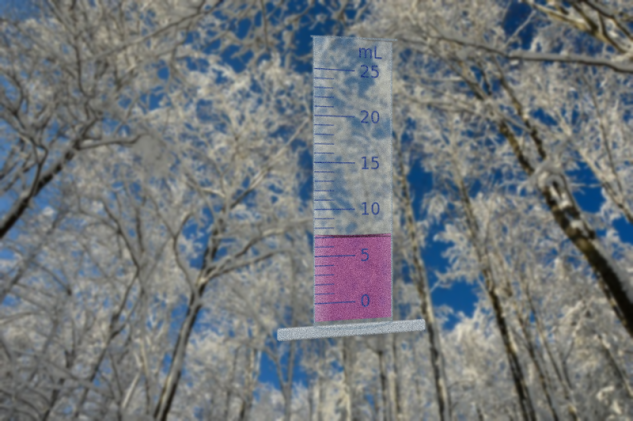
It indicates 7 mL
